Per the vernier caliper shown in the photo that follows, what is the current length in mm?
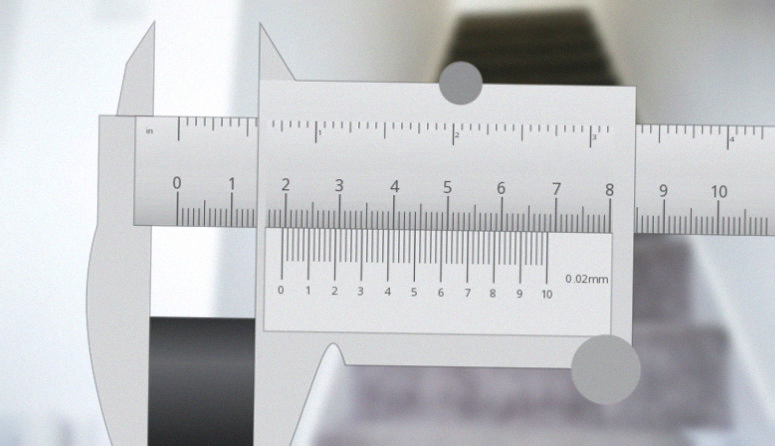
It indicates 19.5 mm
